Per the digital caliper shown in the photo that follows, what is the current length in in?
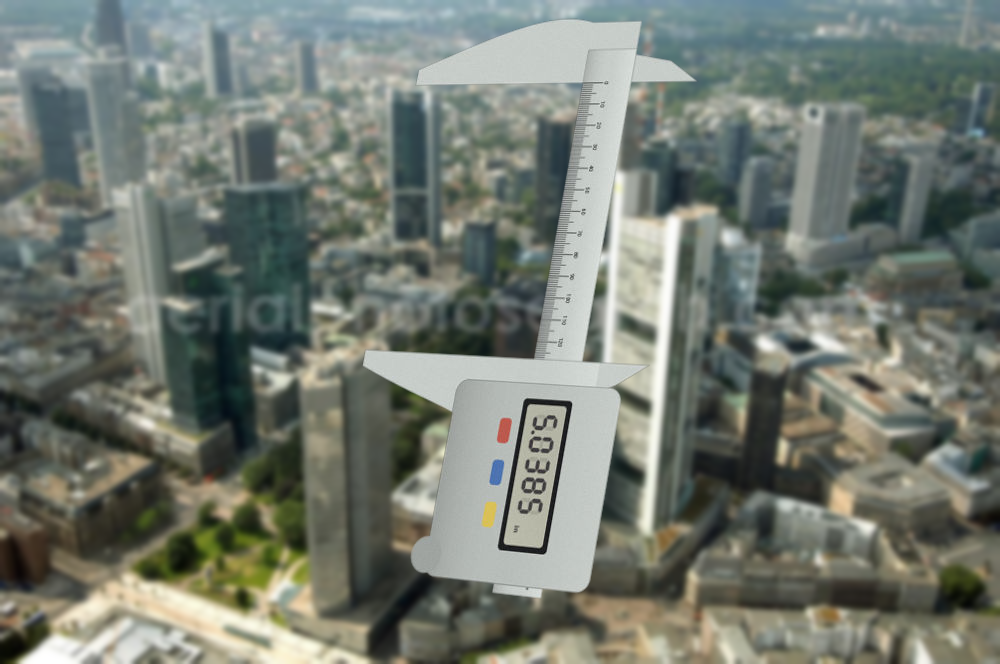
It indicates 5.0385 in
